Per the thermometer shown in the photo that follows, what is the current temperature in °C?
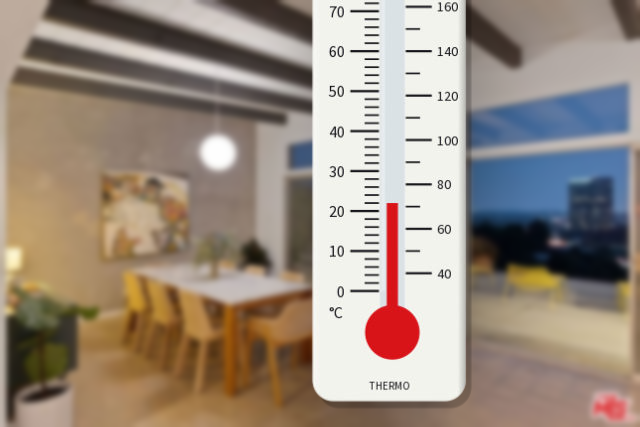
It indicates 22 °C
